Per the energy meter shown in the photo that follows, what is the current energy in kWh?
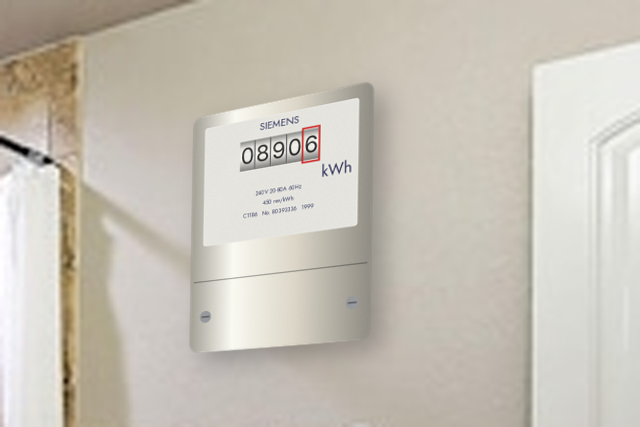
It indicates 890.6 kWh
